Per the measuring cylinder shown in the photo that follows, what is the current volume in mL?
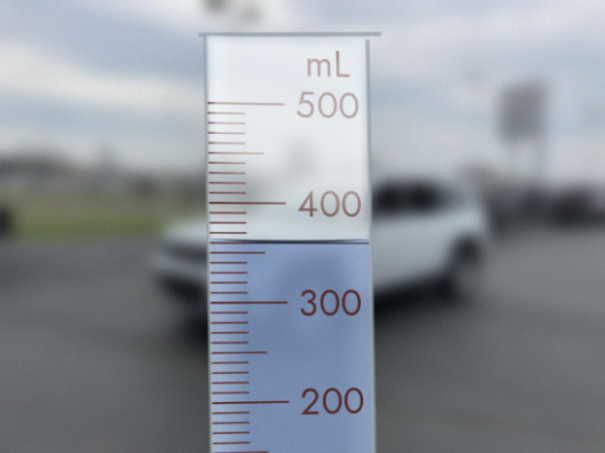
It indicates 360 mL
